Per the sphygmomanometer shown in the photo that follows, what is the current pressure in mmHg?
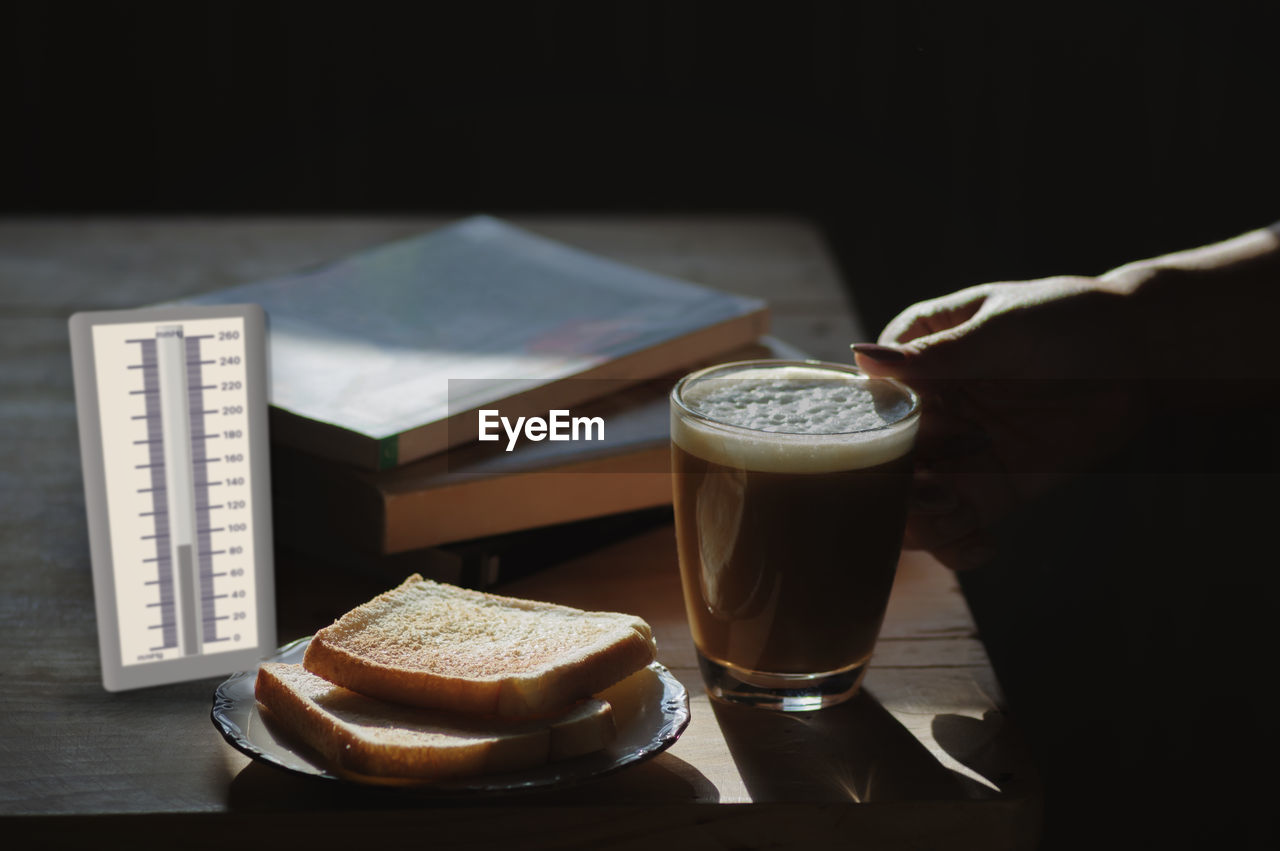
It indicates 90 mmHg
